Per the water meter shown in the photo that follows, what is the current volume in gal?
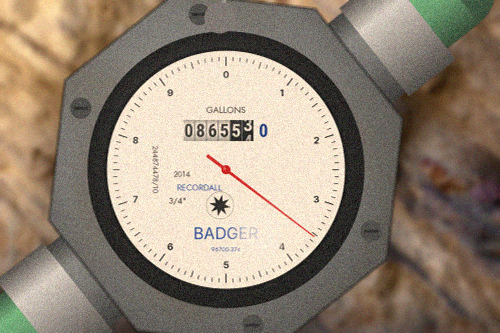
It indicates 865533.5 gal
